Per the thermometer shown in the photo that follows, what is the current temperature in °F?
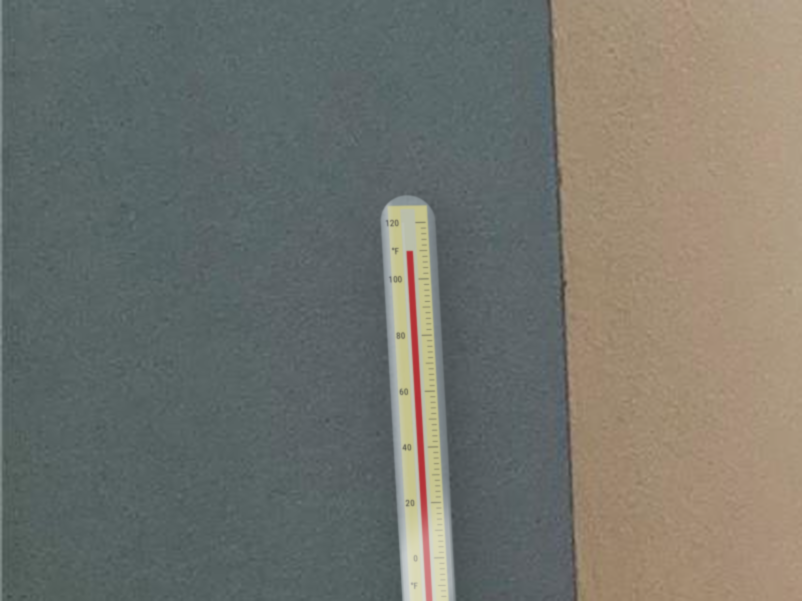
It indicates 110 °F
